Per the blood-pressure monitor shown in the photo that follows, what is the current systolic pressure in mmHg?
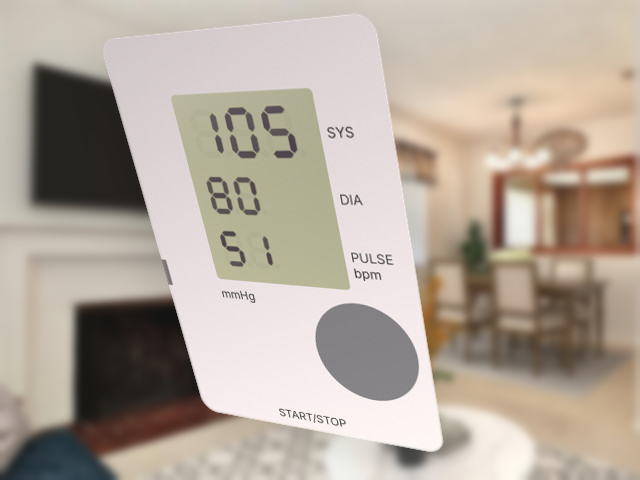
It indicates 105 mmHg
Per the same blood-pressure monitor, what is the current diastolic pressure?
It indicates 80 mmHg
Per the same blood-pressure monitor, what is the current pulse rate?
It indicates 51 bpm
